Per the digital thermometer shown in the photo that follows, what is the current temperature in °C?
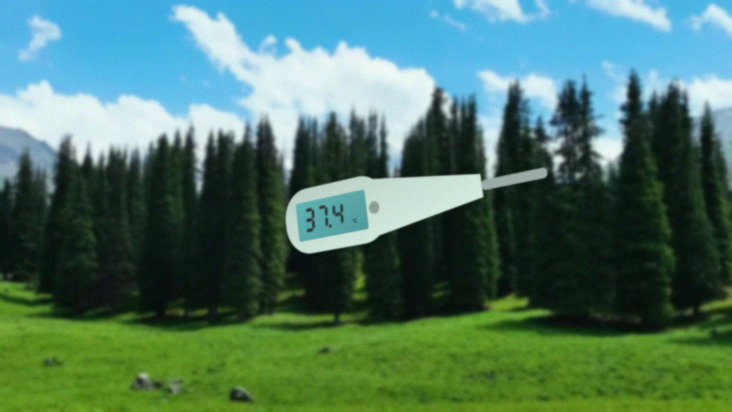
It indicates 37.4 °C
